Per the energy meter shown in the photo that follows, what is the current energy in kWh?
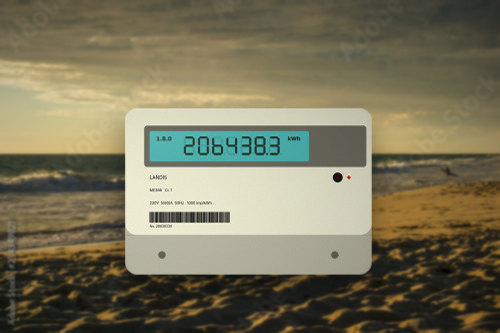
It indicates 206438.3 kWh
